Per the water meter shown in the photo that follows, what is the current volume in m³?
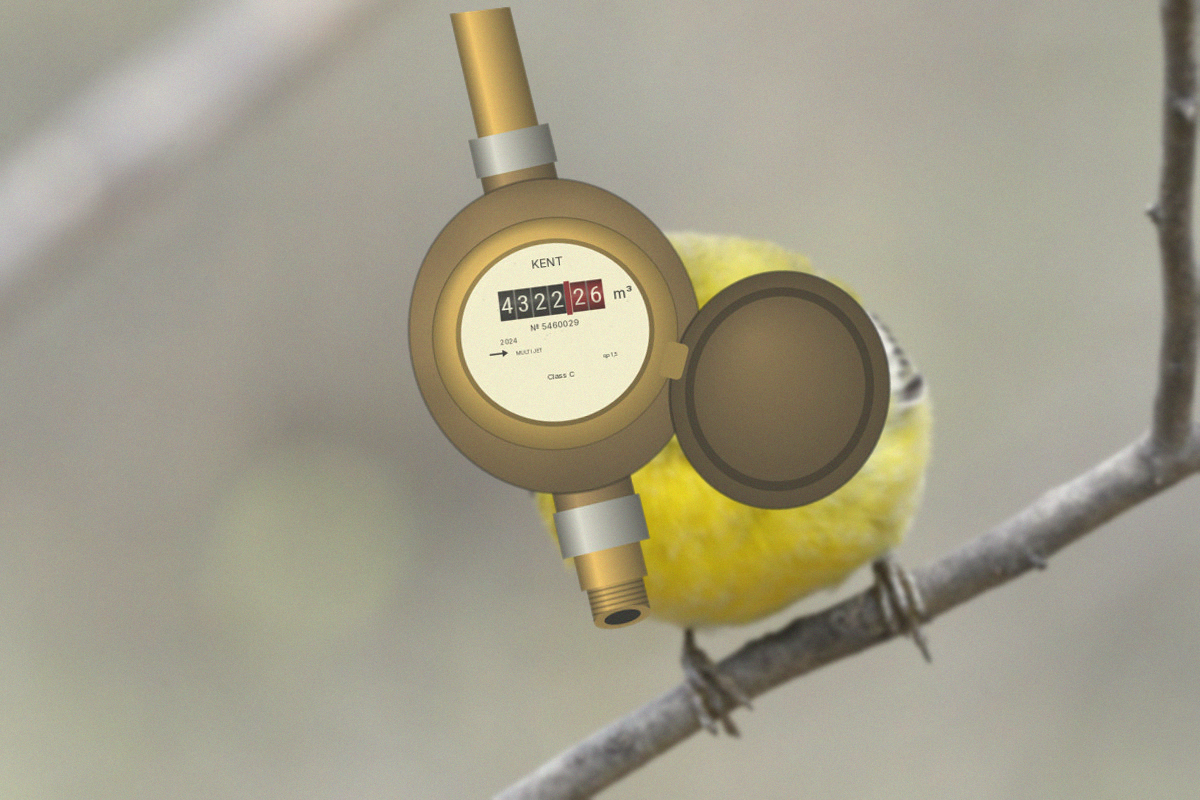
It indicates 4322.26 m³
